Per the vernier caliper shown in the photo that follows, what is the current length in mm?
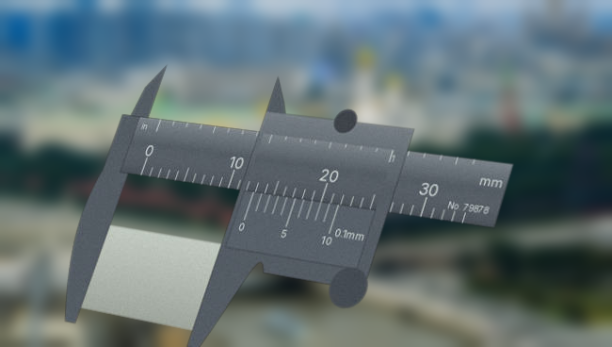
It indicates 12.8 mm
